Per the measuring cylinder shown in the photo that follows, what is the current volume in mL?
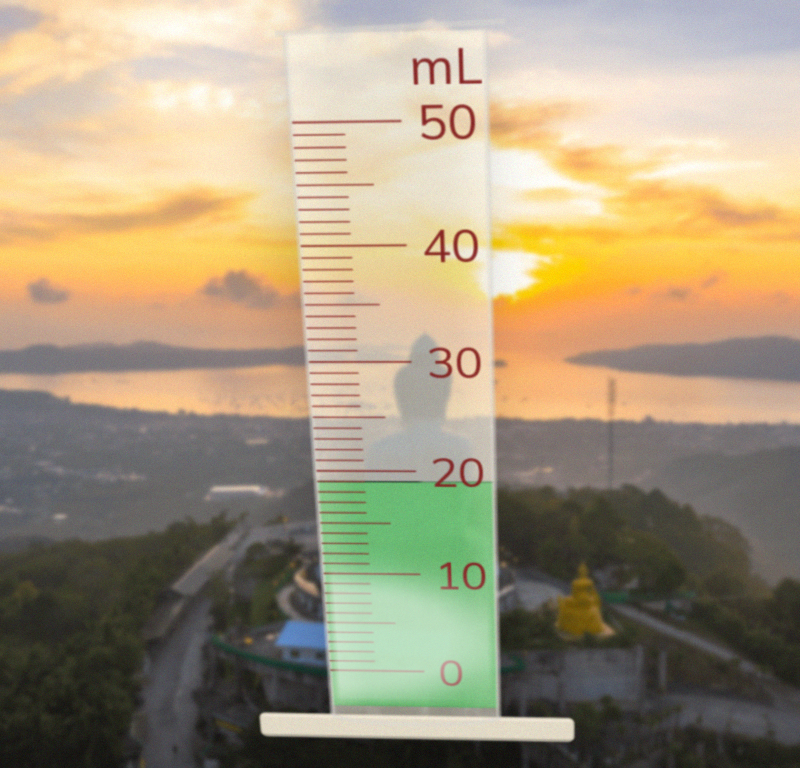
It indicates 19 mL
